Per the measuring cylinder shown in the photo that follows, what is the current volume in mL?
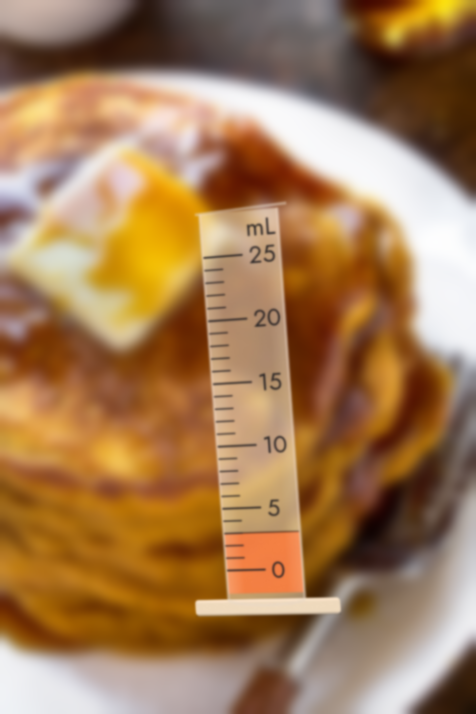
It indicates 3 mL
